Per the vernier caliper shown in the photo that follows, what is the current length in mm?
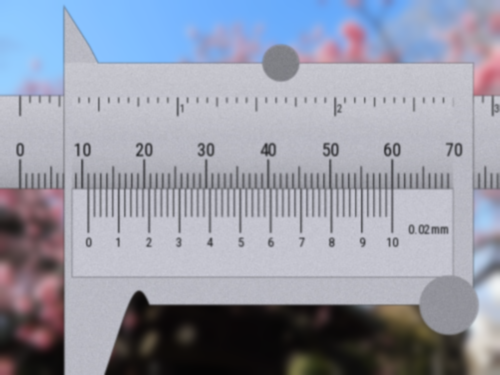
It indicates 11.0 mm
